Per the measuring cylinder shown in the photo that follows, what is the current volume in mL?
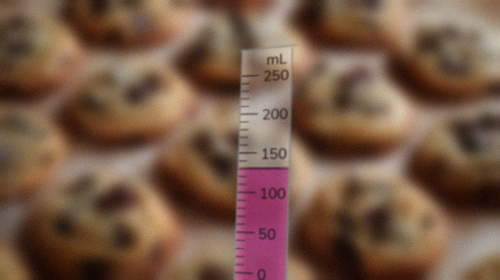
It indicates 130 mL
